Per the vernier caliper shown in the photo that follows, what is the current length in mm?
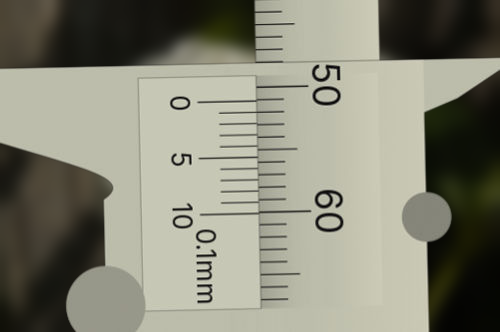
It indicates 51.1 mm
